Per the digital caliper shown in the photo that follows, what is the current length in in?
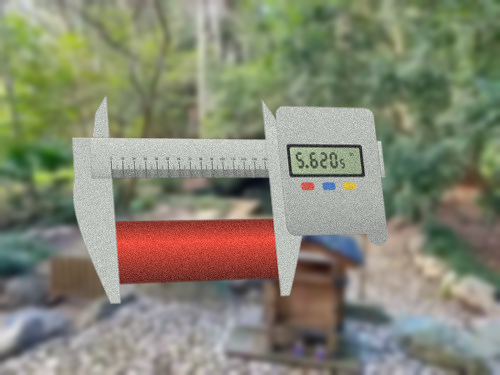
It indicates 5.6205 in
